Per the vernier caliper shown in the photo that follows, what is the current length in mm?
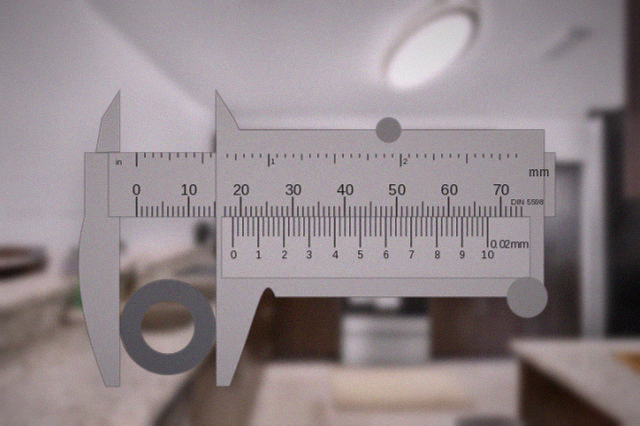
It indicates 18.5 mm
